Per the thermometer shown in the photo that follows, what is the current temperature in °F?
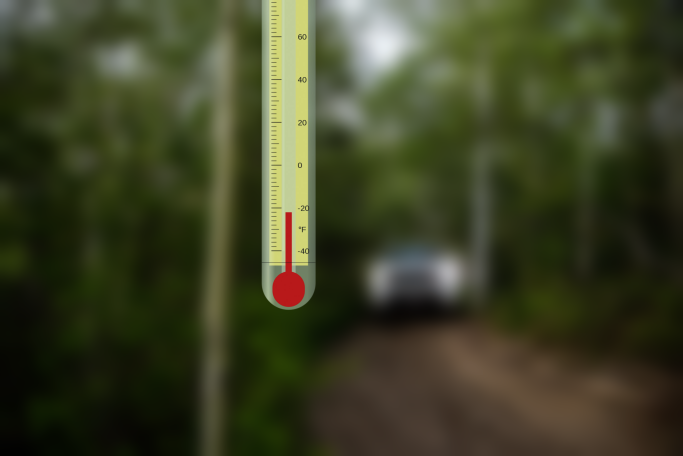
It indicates -22 °F
